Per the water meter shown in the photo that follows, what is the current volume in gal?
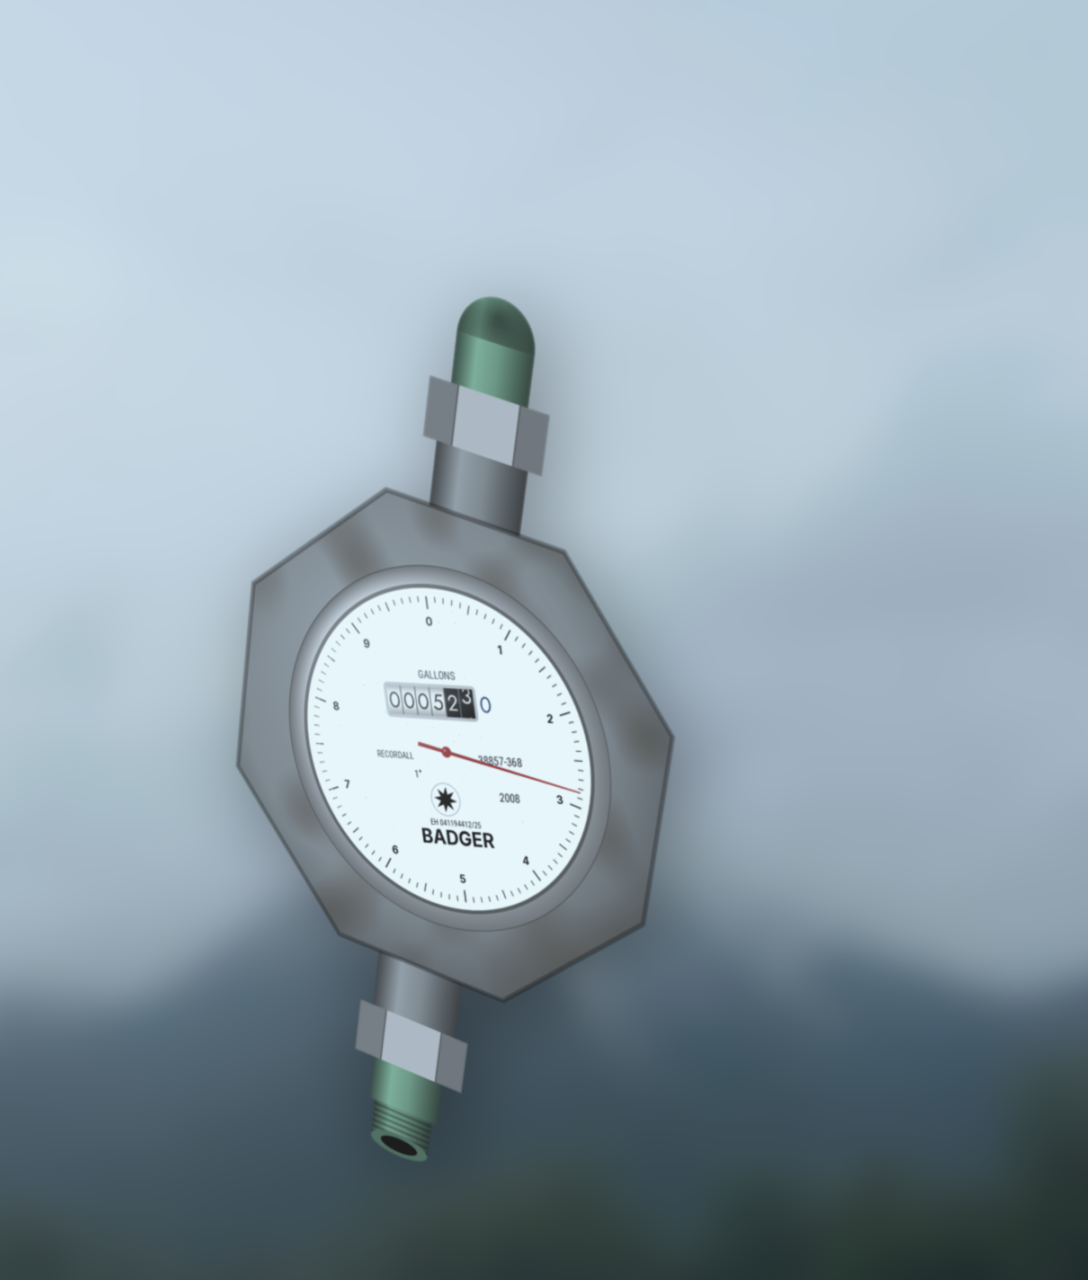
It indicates 5232.8 gal
